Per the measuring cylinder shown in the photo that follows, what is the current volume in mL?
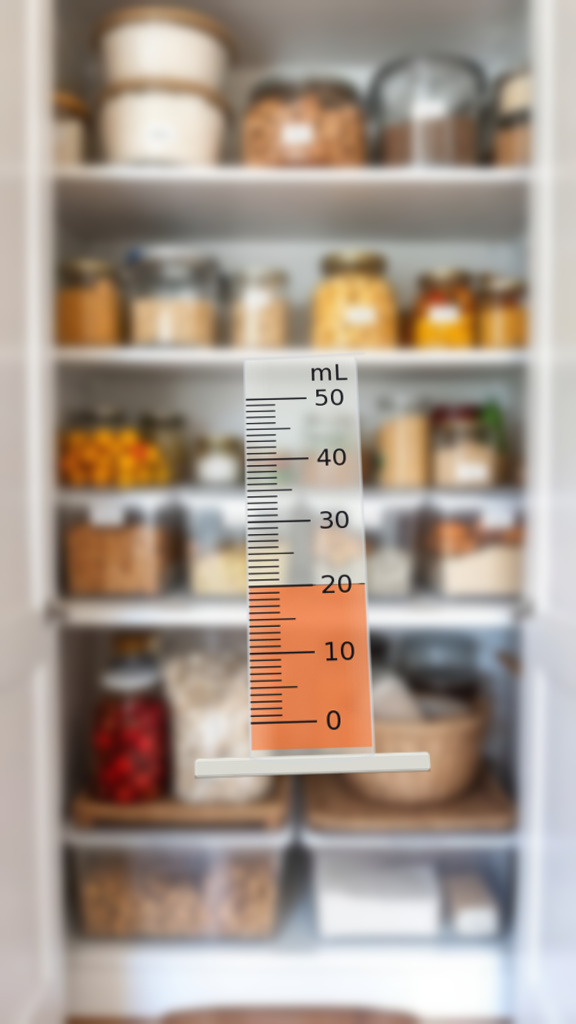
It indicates 20 mL
